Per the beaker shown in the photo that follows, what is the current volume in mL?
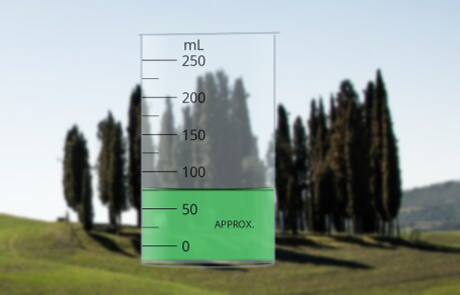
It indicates 75 mL
